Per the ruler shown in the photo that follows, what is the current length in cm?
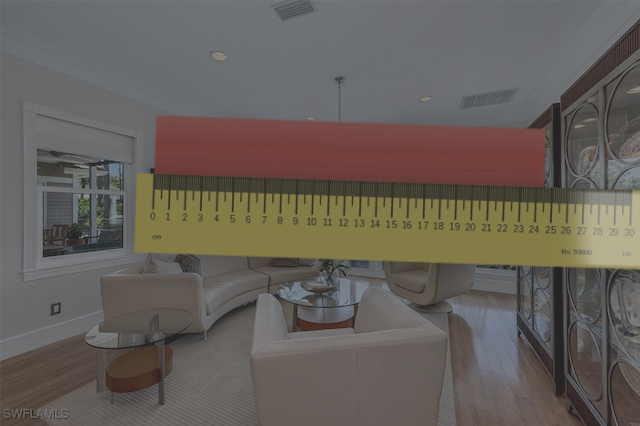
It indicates 24.5 cm
